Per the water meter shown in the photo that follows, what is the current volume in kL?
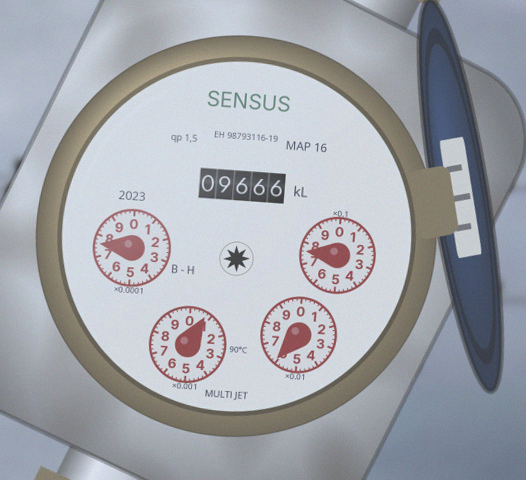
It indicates 9666.7607 kL
